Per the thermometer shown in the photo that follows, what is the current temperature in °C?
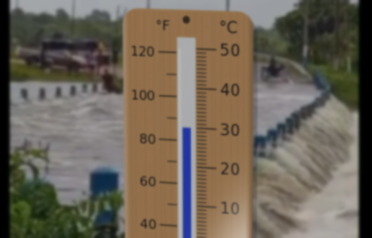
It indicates 30 °C
